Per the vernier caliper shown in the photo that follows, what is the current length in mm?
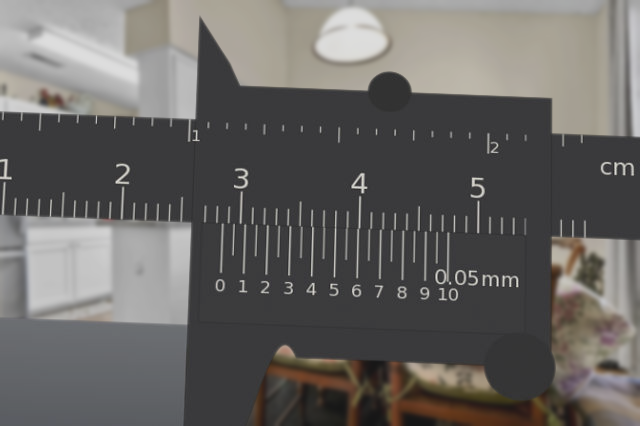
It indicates 28.5 mm
